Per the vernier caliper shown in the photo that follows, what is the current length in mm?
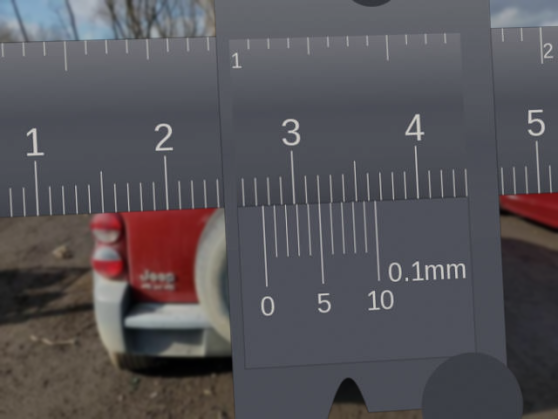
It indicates 27.5 mm
